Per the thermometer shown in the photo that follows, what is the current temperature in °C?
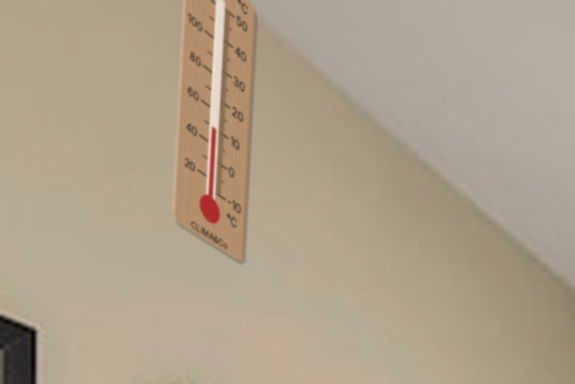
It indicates 10 °C
